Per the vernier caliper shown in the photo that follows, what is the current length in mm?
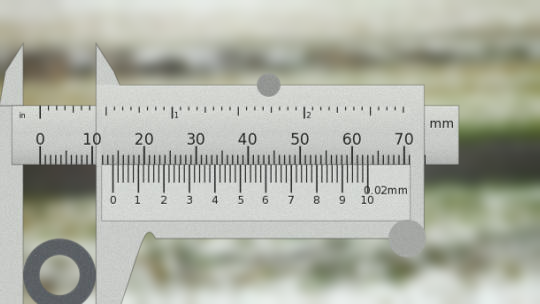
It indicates 14.0 mm
